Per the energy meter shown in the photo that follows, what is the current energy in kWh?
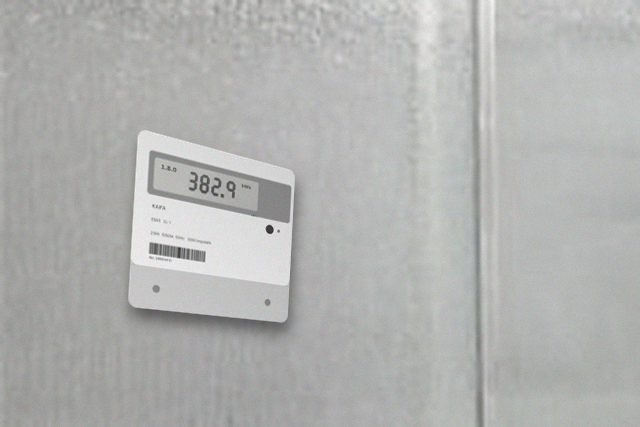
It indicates 382.9 kWh
